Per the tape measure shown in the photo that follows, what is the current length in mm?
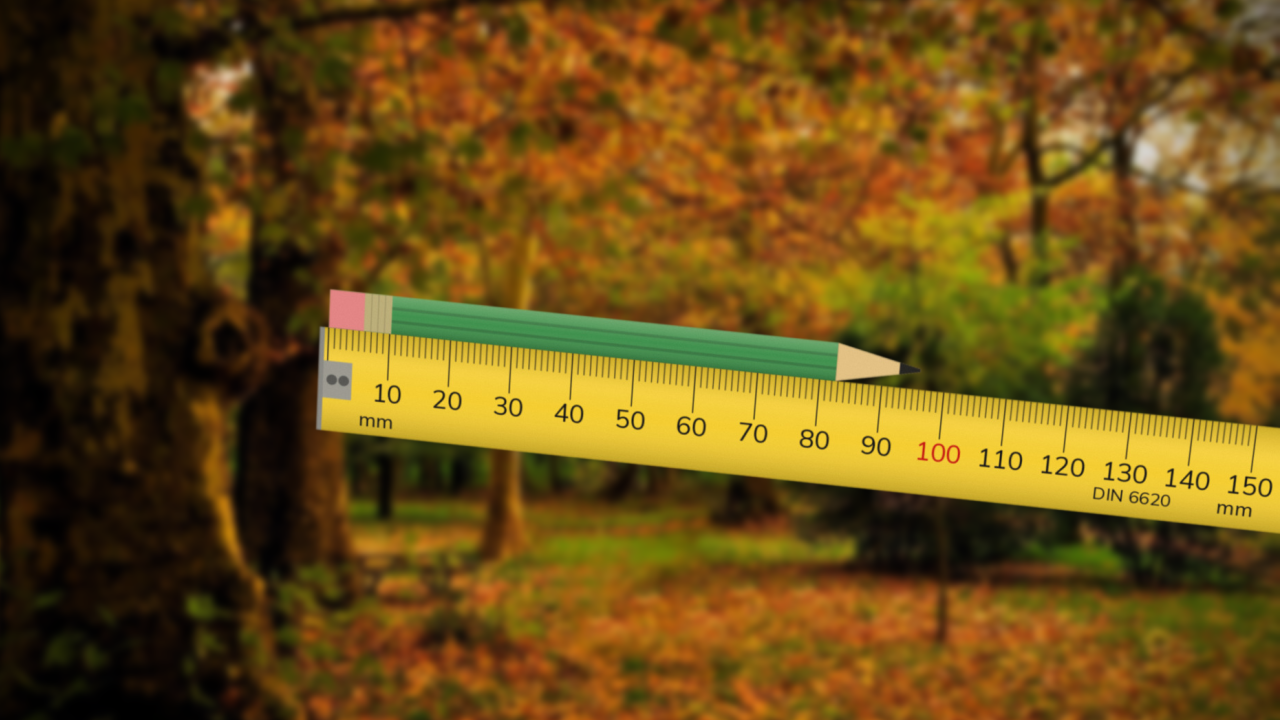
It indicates 96 mm
